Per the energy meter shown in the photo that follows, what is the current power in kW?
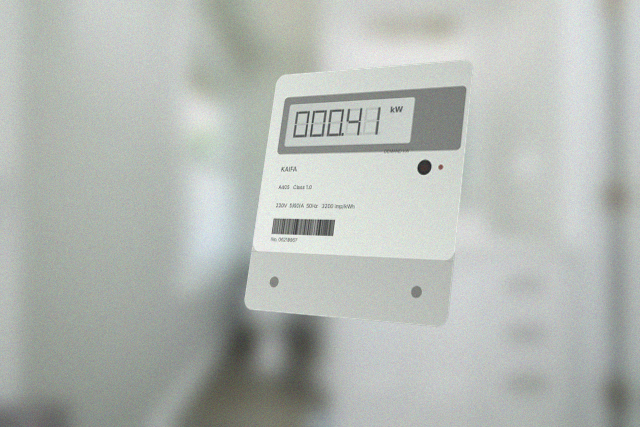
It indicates 0.41 kW
